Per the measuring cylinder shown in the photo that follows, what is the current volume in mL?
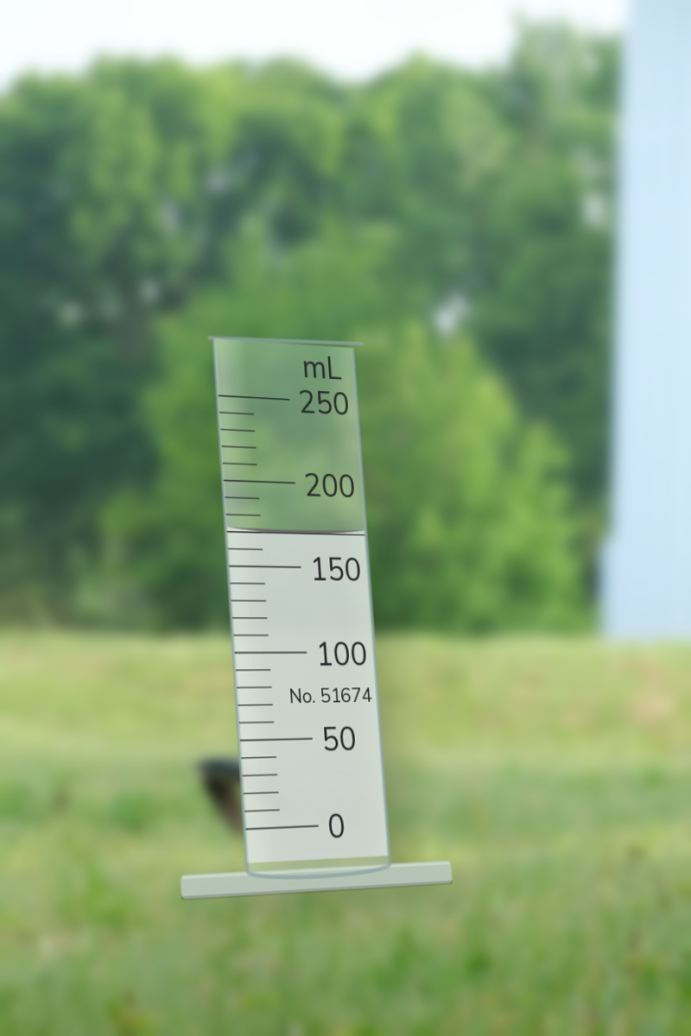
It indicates 170 mL
